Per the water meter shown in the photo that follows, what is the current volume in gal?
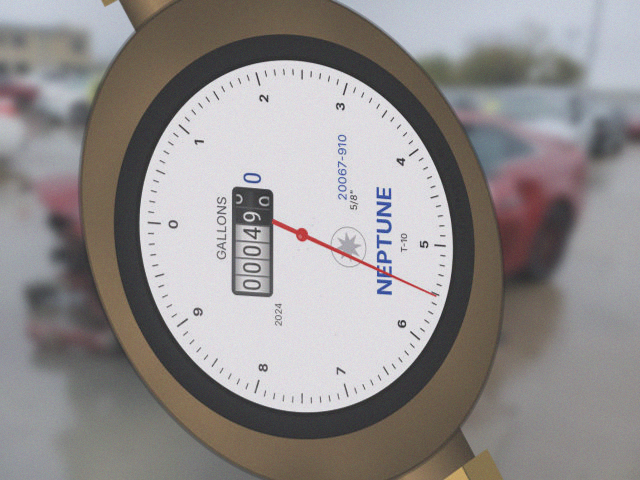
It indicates 4985.5 gal
